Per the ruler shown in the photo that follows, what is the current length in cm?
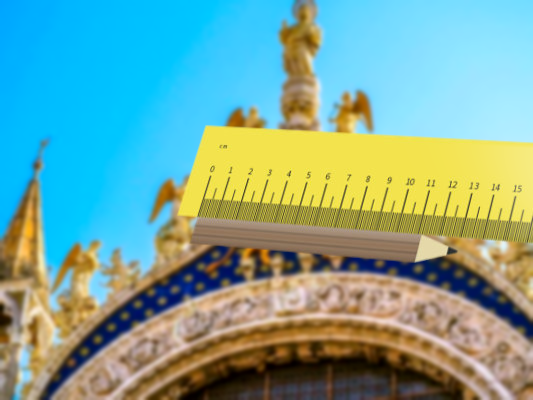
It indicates 13 cm
